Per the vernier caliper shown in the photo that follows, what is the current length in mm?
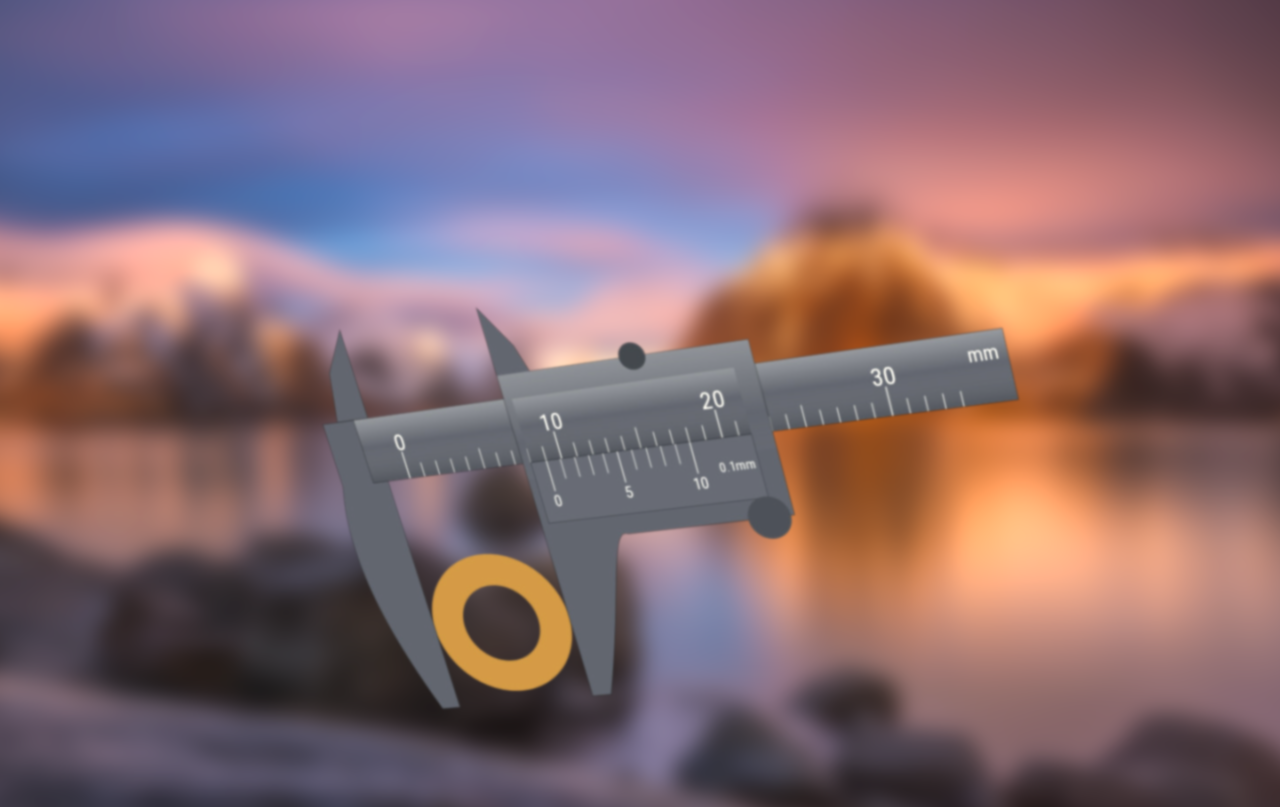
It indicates 9.0 mm
